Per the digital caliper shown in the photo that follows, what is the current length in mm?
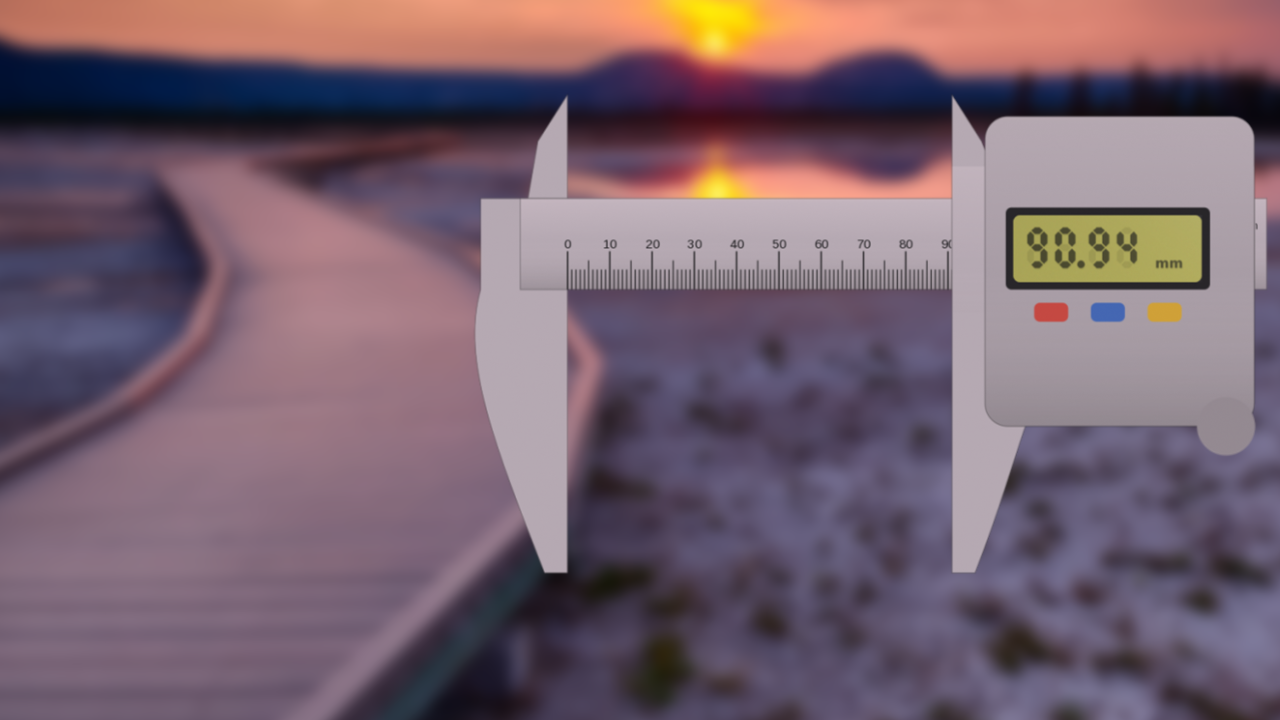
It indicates 90.94 mm
